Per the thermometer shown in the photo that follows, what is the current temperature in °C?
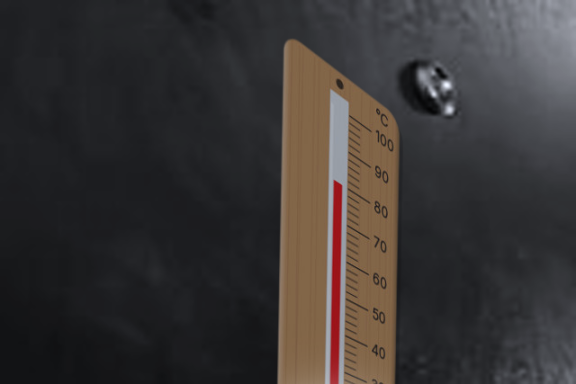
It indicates 80 °C
